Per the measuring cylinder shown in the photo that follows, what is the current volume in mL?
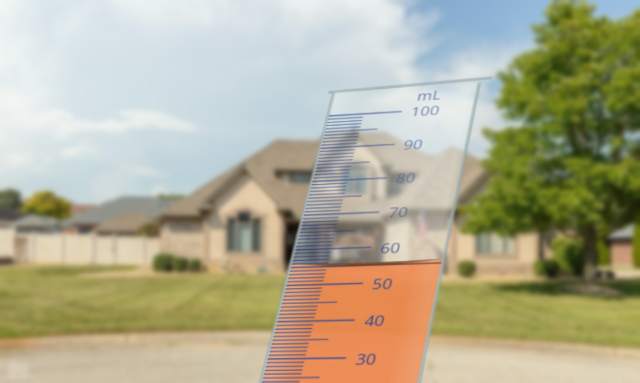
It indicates 55 mL
